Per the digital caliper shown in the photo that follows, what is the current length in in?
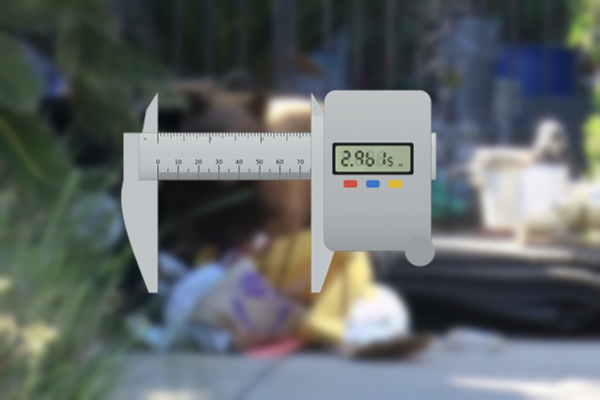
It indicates 2.9615 in
